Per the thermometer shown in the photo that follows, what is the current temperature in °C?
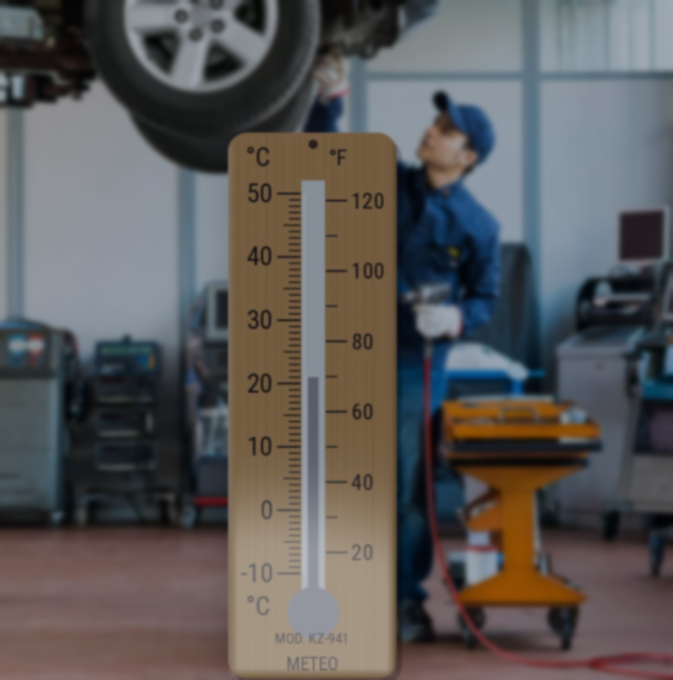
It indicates 21 °C
